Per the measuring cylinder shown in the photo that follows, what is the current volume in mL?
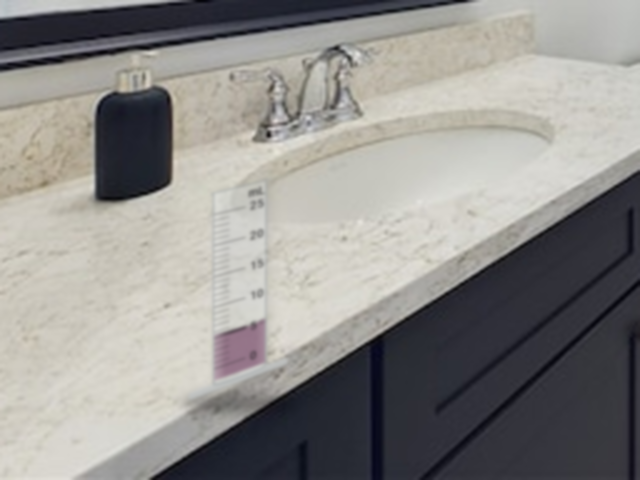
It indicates 5 mL
